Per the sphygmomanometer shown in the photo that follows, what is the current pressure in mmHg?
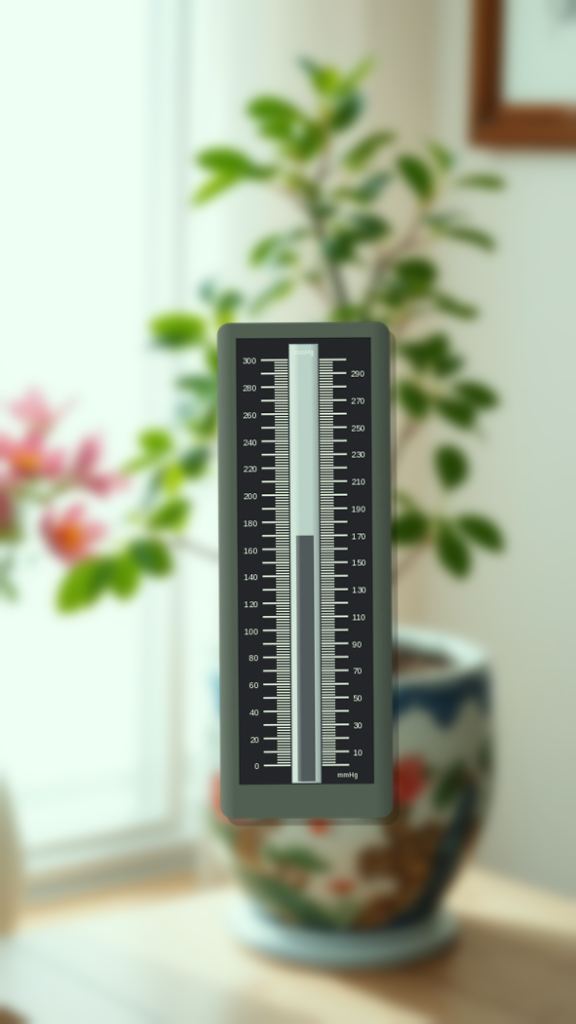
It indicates 170 mmHg
